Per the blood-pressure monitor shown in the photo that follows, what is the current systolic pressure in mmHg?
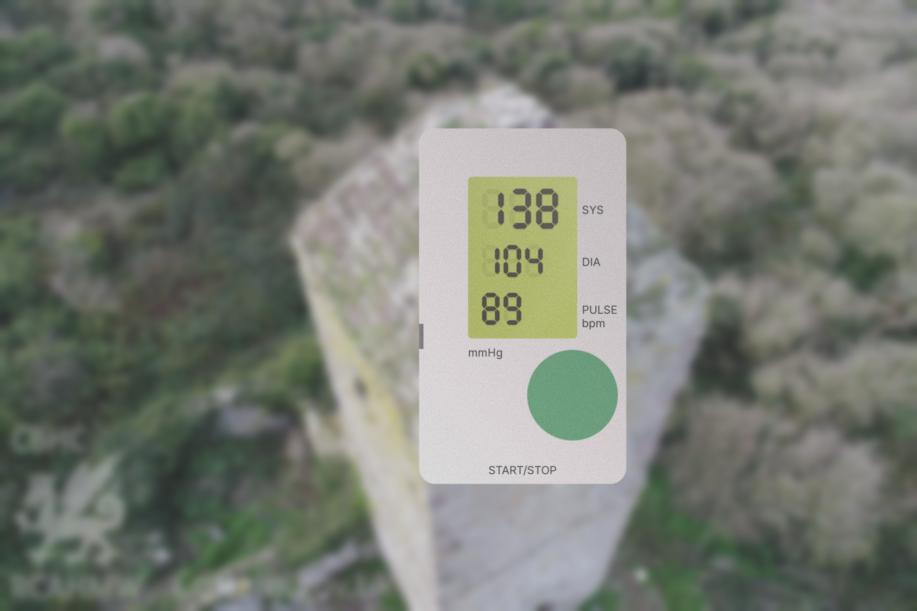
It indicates 138 mmHg
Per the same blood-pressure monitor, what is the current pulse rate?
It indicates 89 bpm
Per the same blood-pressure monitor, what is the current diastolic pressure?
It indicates 104 mmHg
